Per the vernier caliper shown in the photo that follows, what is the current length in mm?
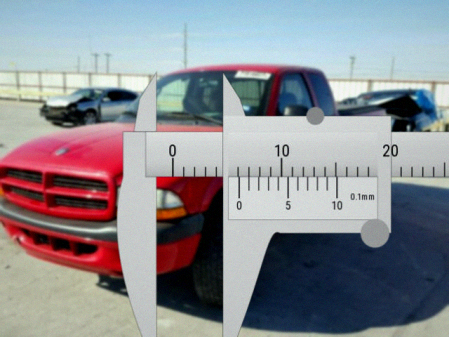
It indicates 6.1 mm
